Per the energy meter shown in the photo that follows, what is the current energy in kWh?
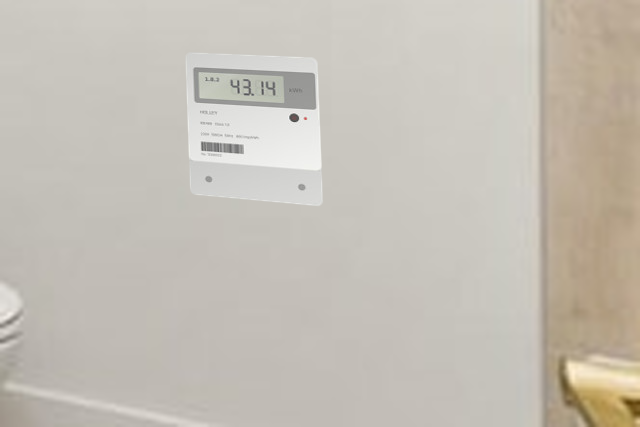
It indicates 43.14 kWh
